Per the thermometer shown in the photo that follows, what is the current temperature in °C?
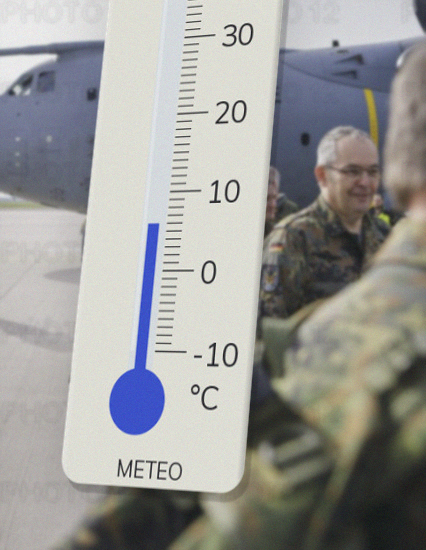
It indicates 6 °C
